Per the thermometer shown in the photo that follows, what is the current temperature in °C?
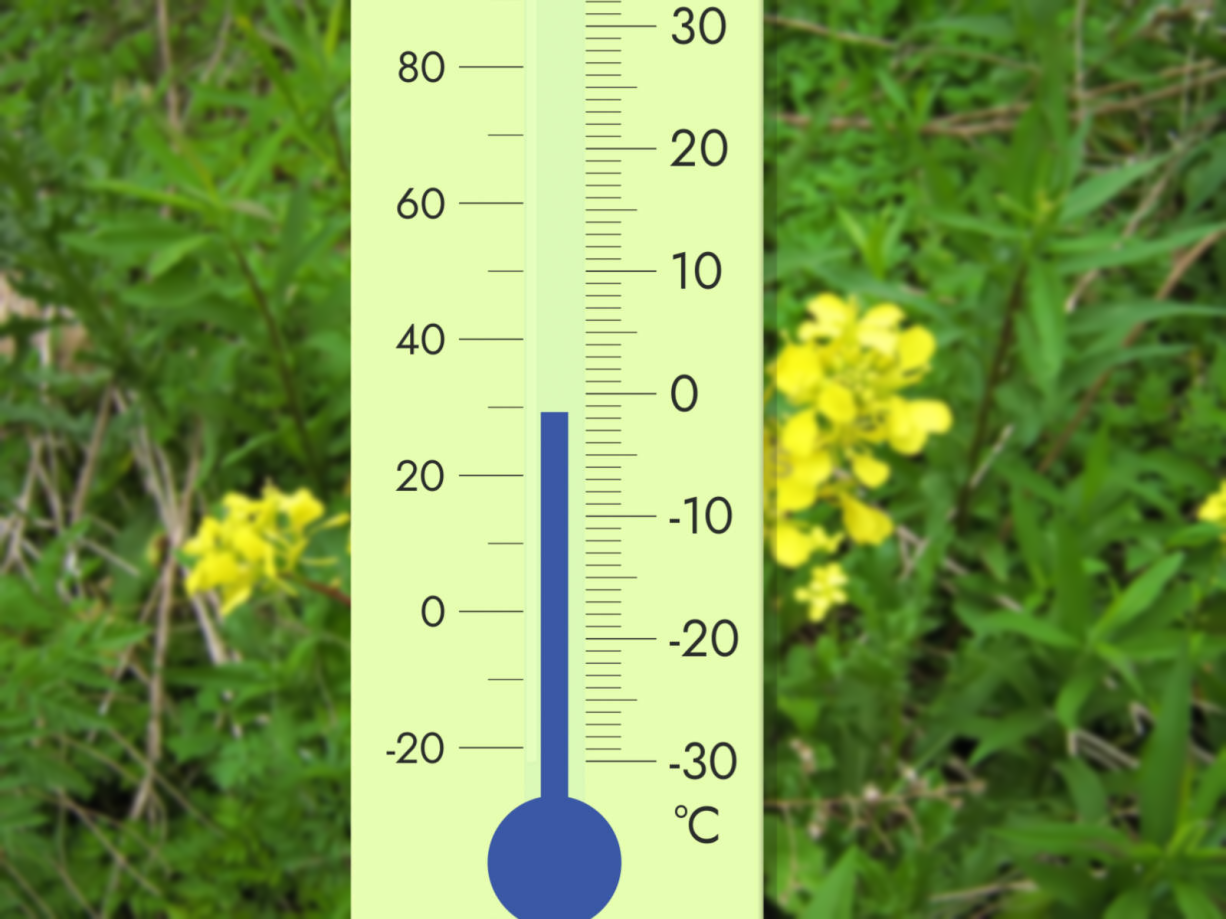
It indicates -1.5 °C
